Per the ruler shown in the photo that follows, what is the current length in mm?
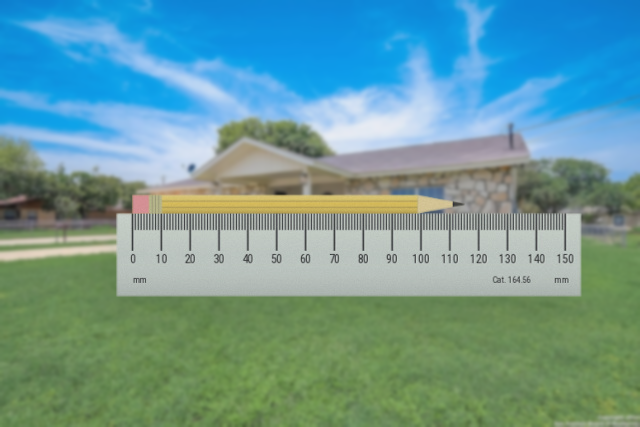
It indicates 115 mm
